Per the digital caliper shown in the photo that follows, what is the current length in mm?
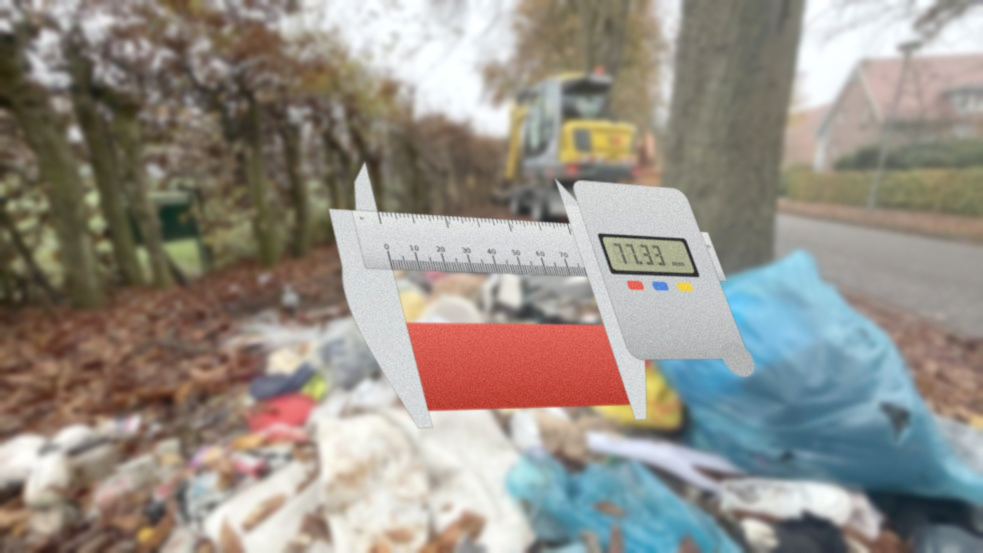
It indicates 77.33 mm
